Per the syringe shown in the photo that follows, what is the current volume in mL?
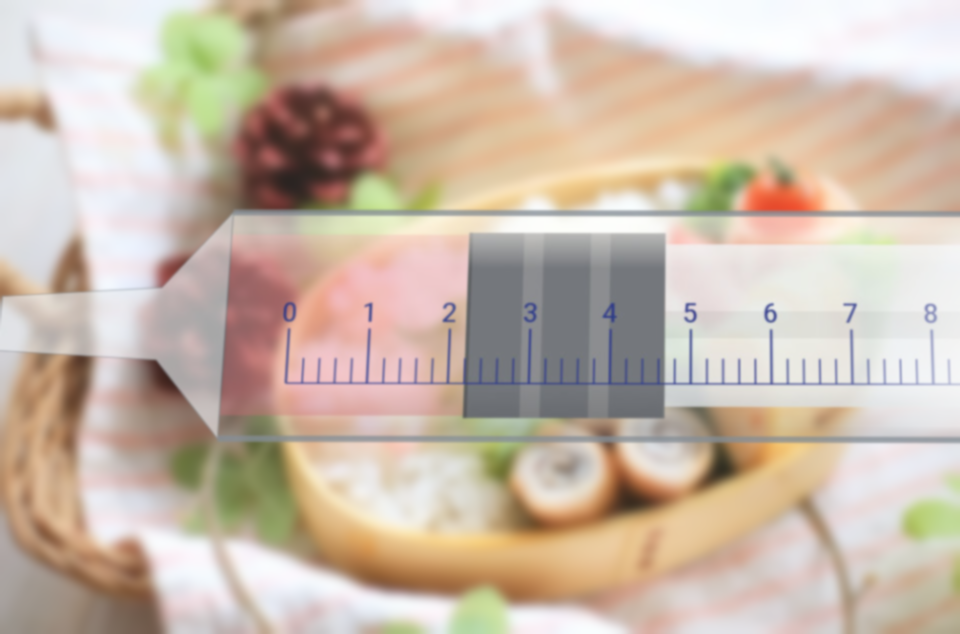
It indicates 2.2 mL
